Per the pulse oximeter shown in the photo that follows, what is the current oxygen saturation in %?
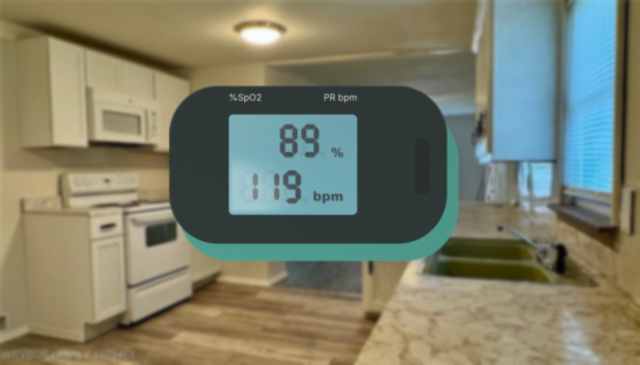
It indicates 89 %
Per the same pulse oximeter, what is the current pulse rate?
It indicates 119 bpm
